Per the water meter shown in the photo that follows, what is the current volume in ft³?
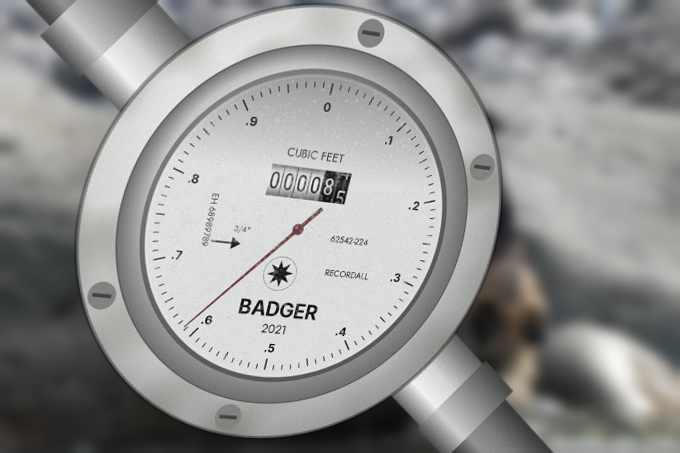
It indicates 84.61 ft³
